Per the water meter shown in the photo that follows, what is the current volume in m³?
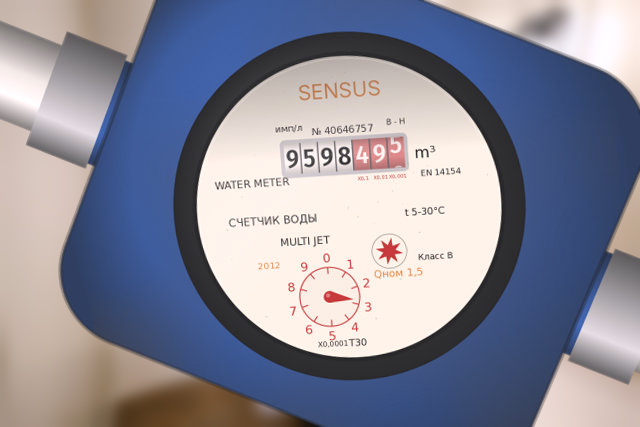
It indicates 9598.4952 m³
